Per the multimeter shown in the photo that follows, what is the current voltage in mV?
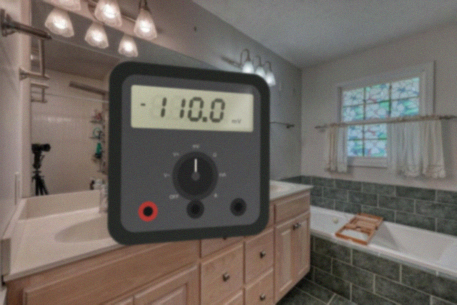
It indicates -110.0 mV
